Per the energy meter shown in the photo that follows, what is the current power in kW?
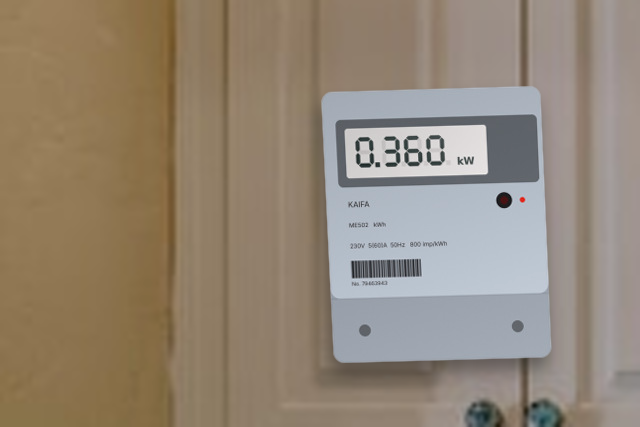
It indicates 0.360 kW
